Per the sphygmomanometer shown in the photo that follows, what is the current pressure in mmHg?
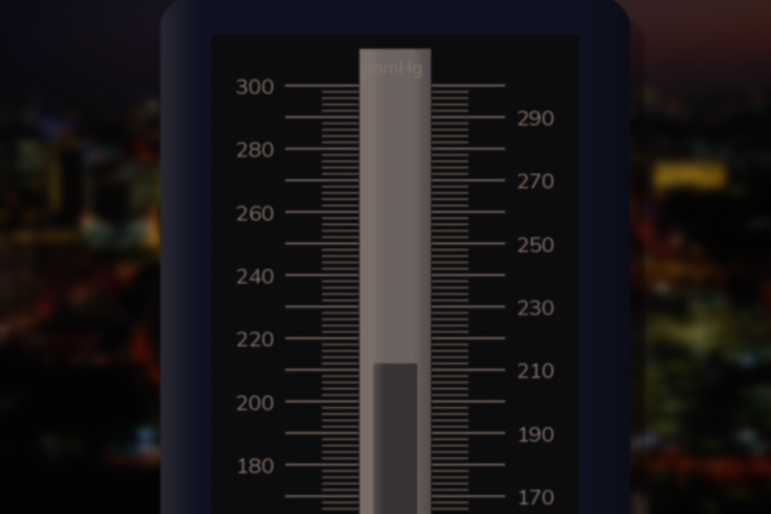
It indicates 212 mmHg
